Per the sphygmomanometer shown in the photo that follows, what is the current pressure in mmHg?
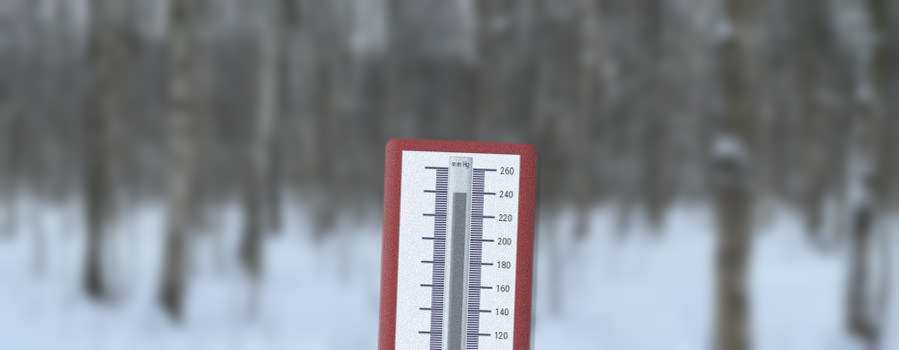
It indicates 240 mmHg
